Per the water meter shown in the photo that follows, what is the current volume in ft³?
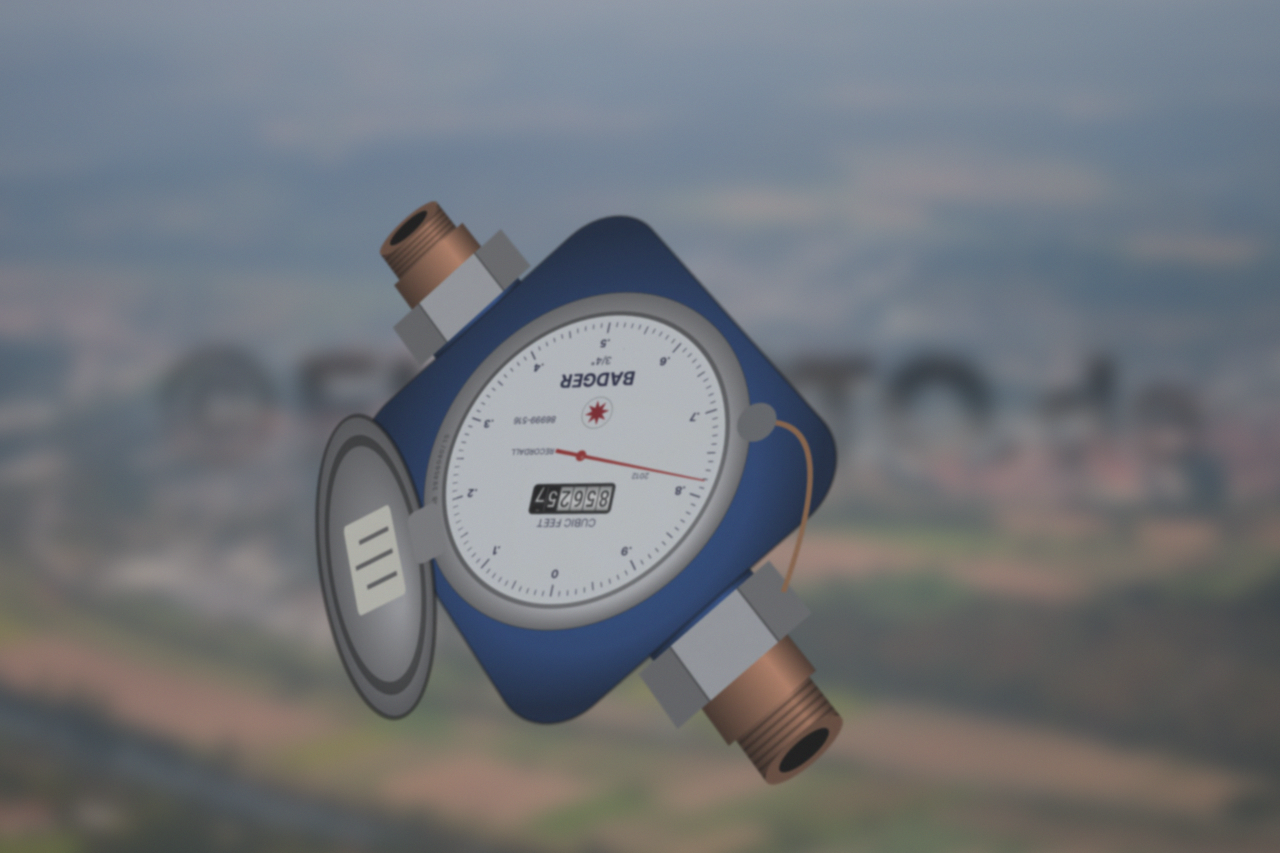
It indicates 856256.78 ft³
